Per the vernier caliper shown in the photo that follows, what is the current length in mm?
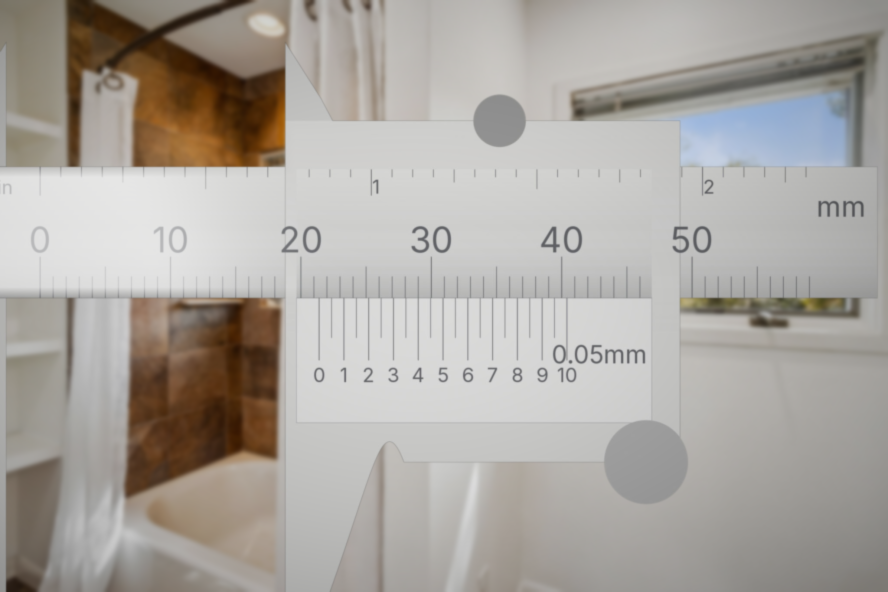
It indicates 21.4 mm
